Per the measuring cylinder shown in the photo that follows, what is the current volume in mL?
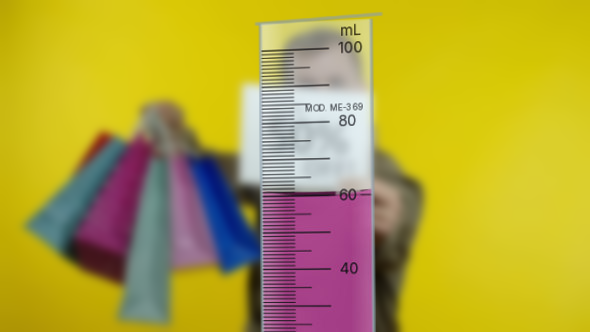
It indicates 60 mL
